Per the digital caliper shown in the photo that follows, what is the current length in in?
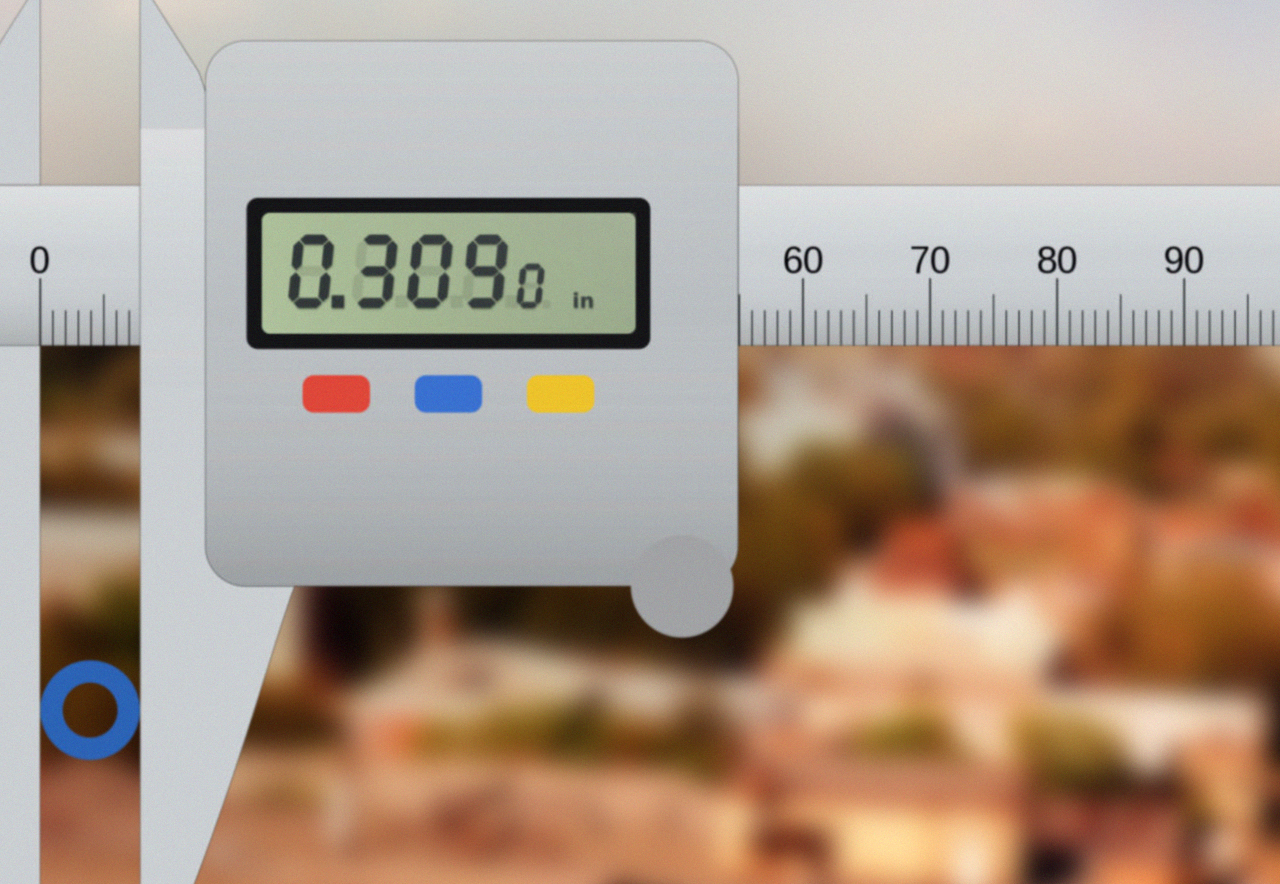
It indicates 0.3090 in
